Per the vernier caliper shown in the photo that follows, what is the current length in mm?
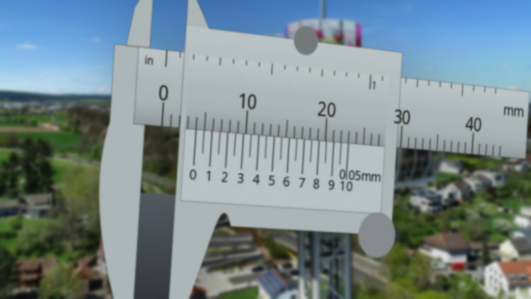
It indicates 4.0 mm
